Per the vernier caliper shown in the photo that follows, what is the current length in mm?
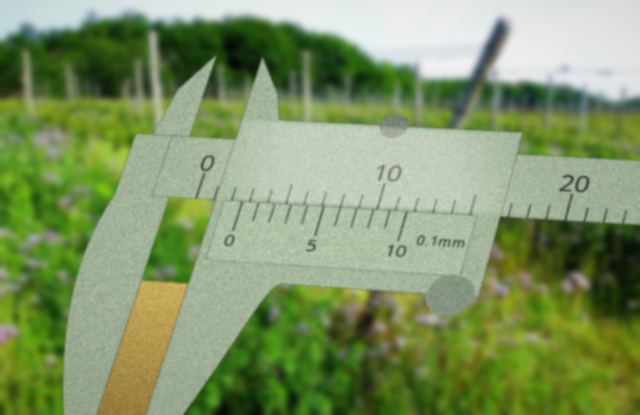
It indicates 2.6 mm
